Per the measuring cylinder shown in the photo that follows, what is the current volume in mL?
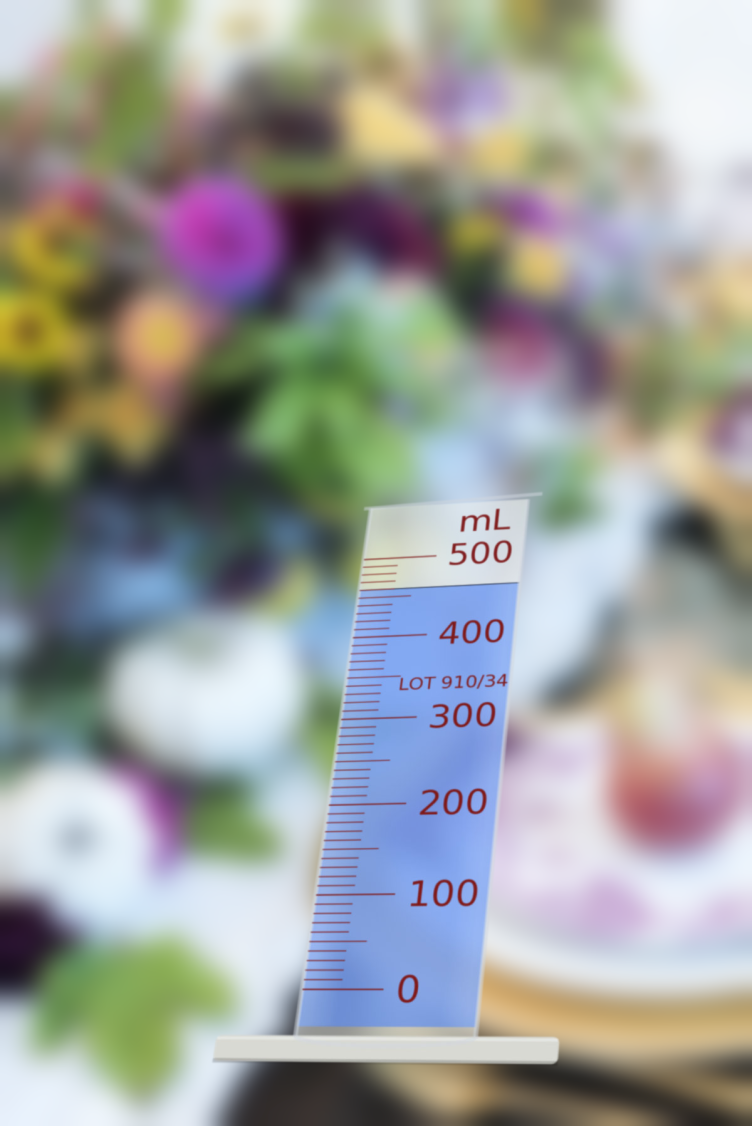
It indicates 460 mL
